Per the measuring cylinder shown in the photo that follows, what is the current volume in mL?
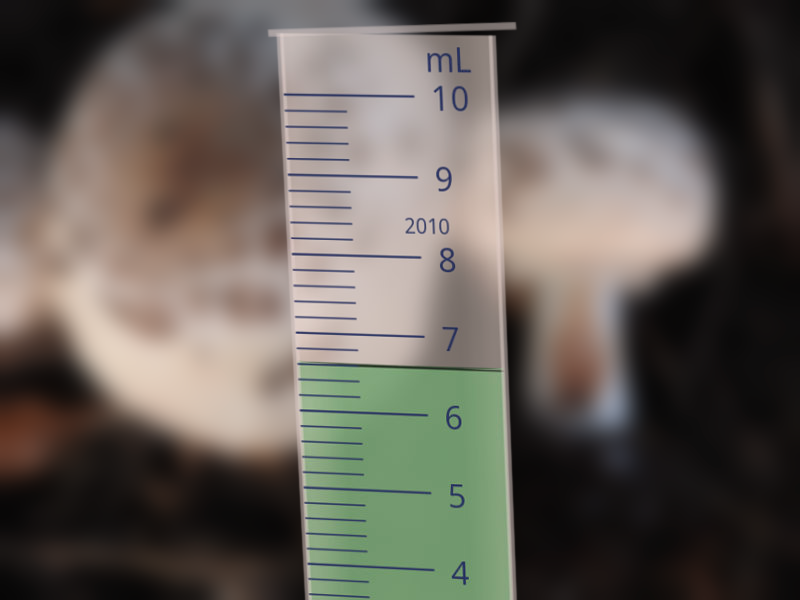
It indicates 6.6 mL
